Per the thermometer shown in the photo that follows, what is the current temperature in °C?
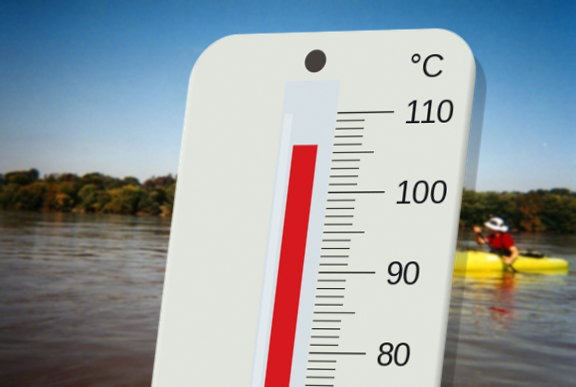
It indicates 106 °C
